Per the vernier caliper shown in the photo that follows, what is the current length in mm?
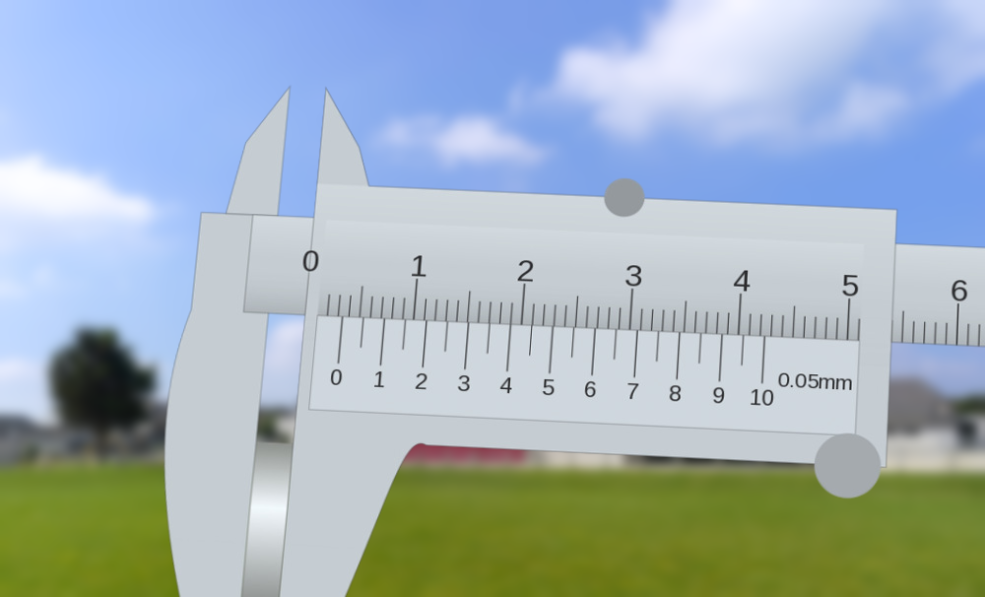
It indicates 3.4 mm
